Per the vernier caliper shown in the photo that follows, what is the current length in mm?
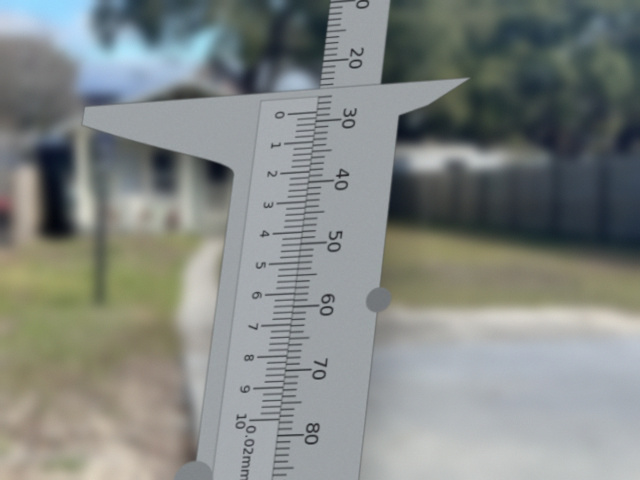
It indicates 28.5 mm
